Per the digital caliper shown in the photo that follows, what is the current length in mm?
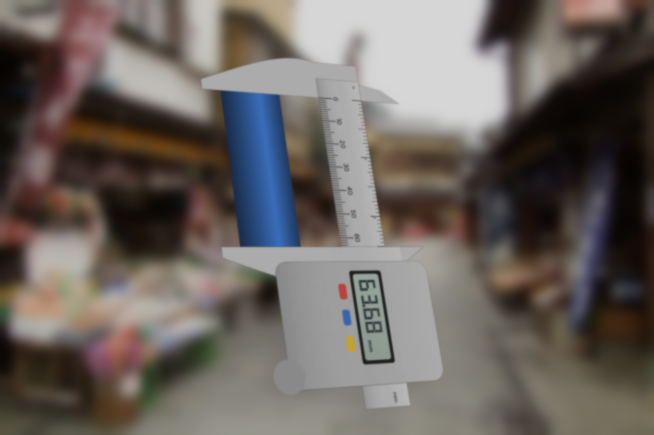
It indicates 63.68 mm
